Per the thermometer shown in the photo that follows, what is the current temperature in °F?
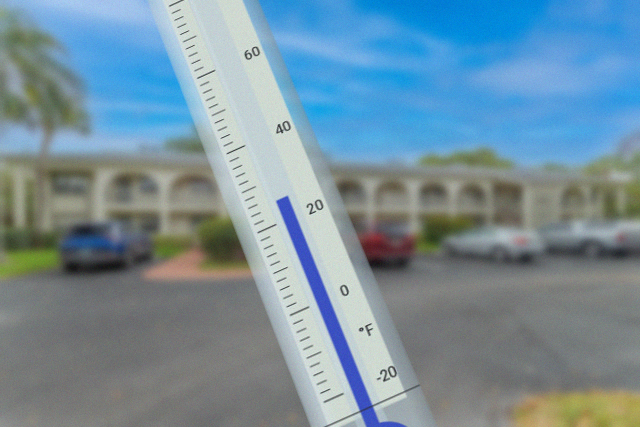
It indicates 25 °F
